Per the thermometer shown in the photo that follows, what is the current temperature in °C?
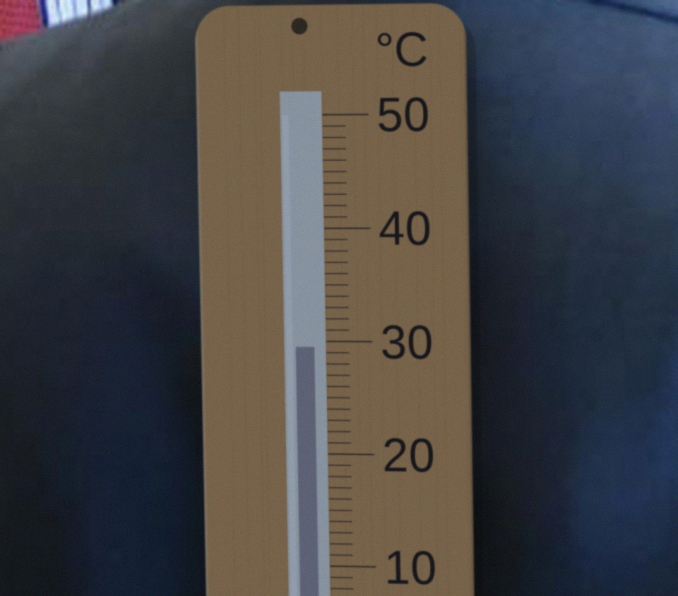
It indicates 29.5 °C
